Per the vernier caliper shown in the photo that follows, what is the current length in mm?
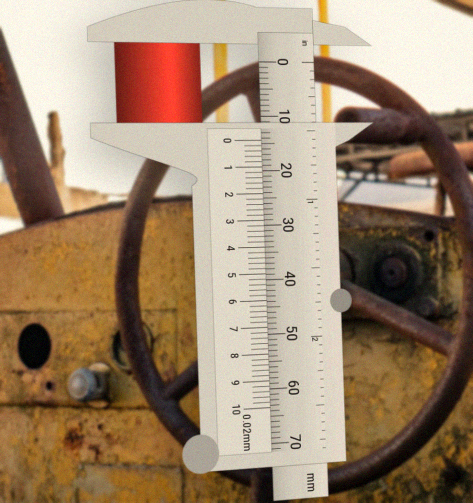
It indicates 14.4 mm
